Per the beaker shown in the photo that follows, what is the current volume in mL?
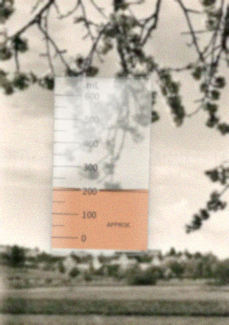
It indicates 200 mL
